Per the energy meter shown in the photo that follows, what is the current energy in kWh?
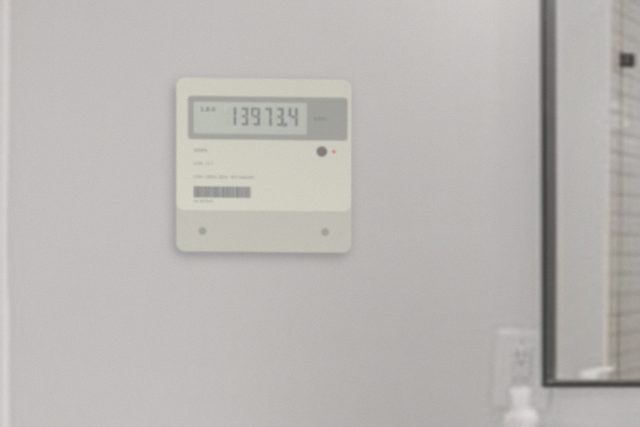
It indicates 13973.4 kWh
